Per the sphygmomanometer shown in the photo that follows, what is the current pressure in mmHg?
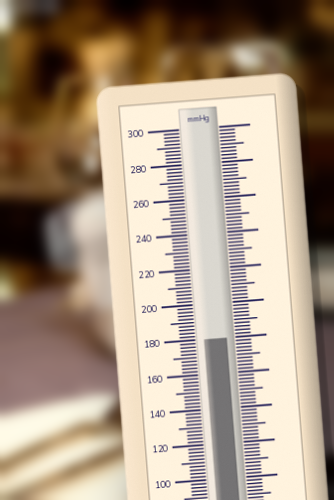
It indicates 180 mmHg
